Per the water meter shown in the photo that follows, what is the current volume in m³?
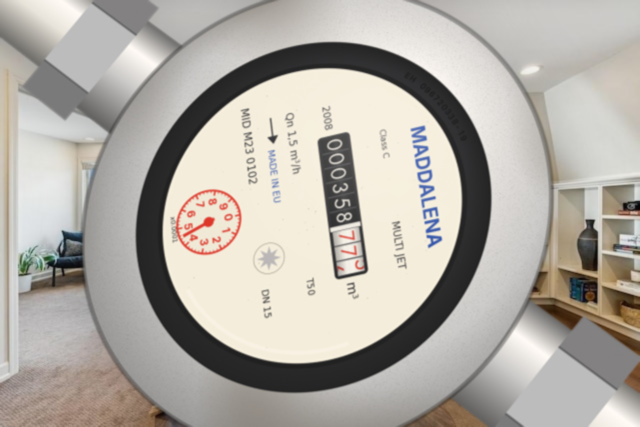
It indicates 358.7754 m³
